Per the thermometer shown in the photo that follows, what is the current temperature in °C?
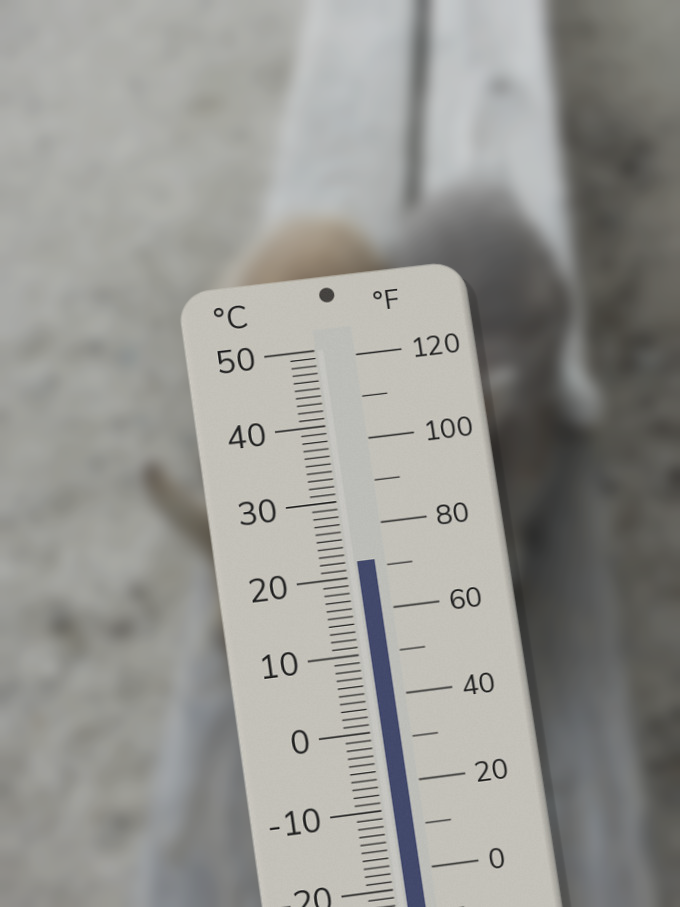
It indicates 22 °C
